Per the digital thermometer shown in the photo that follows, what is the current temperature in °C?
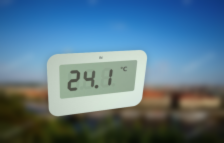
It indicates 24.1 °C
